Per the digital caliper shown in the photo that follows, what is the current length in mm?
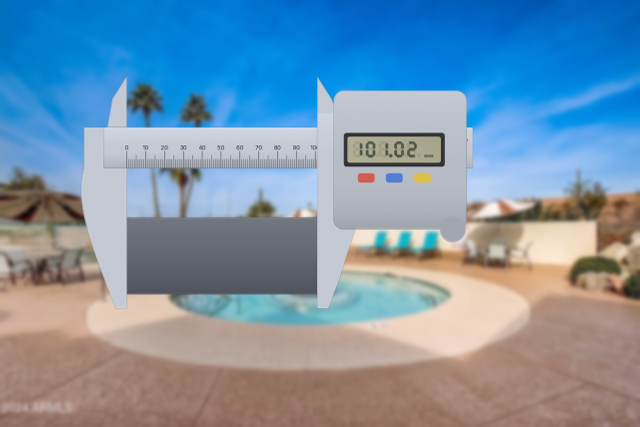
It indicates 101.02 mm
